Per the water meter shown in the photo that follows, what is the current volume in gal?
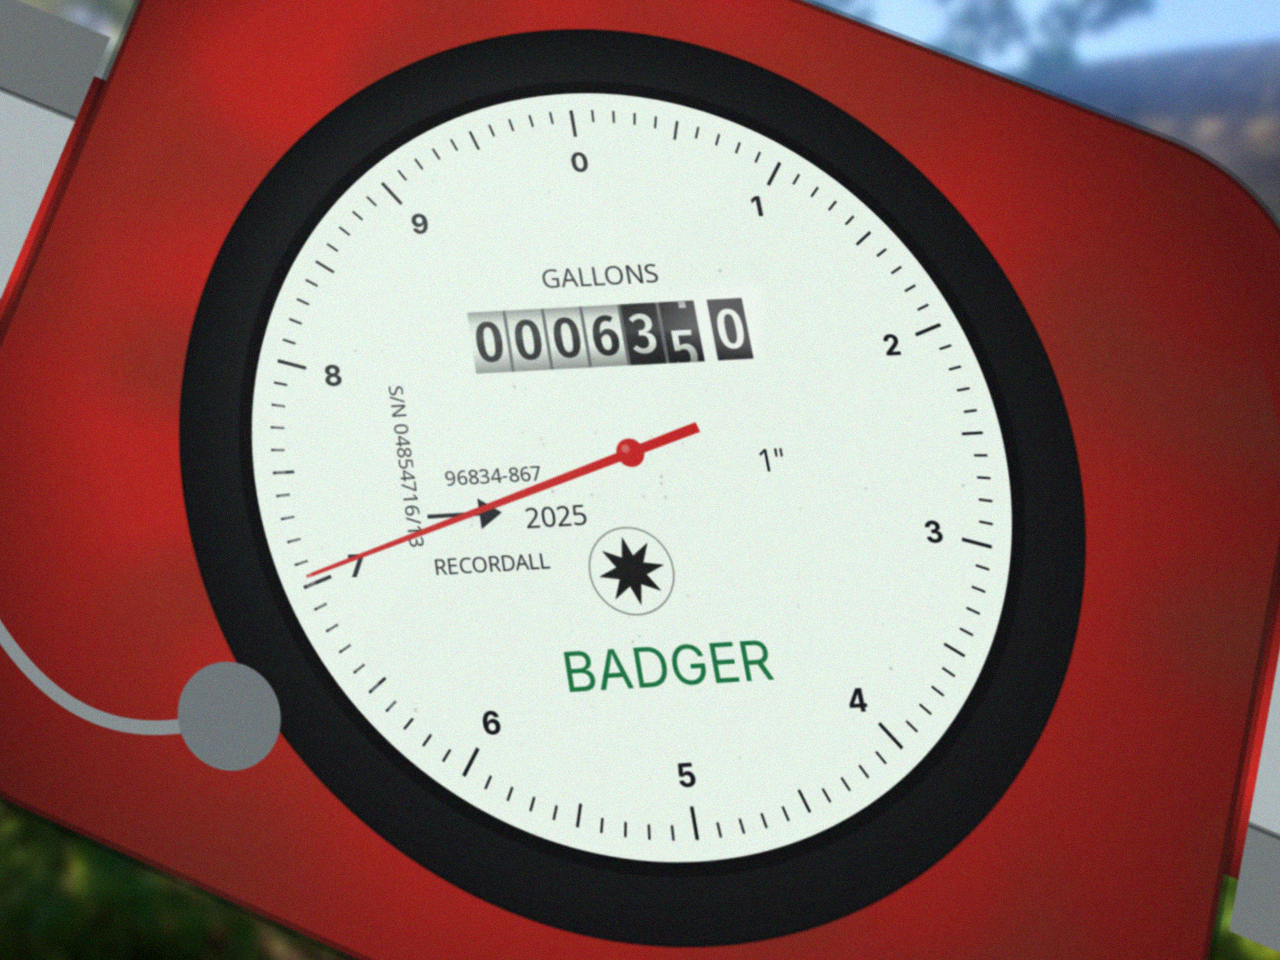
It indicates 6347.0 gal
